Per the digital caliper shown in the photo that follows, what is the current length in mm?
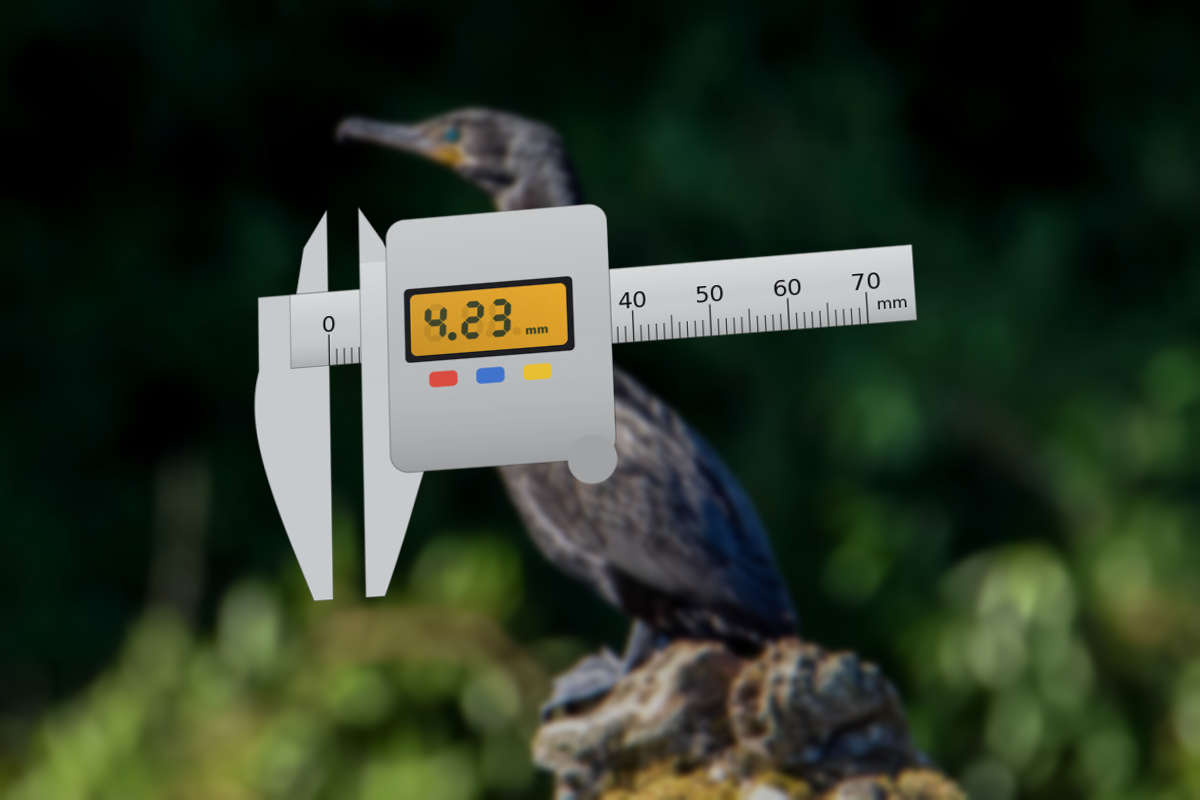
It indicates 4.23 mm
